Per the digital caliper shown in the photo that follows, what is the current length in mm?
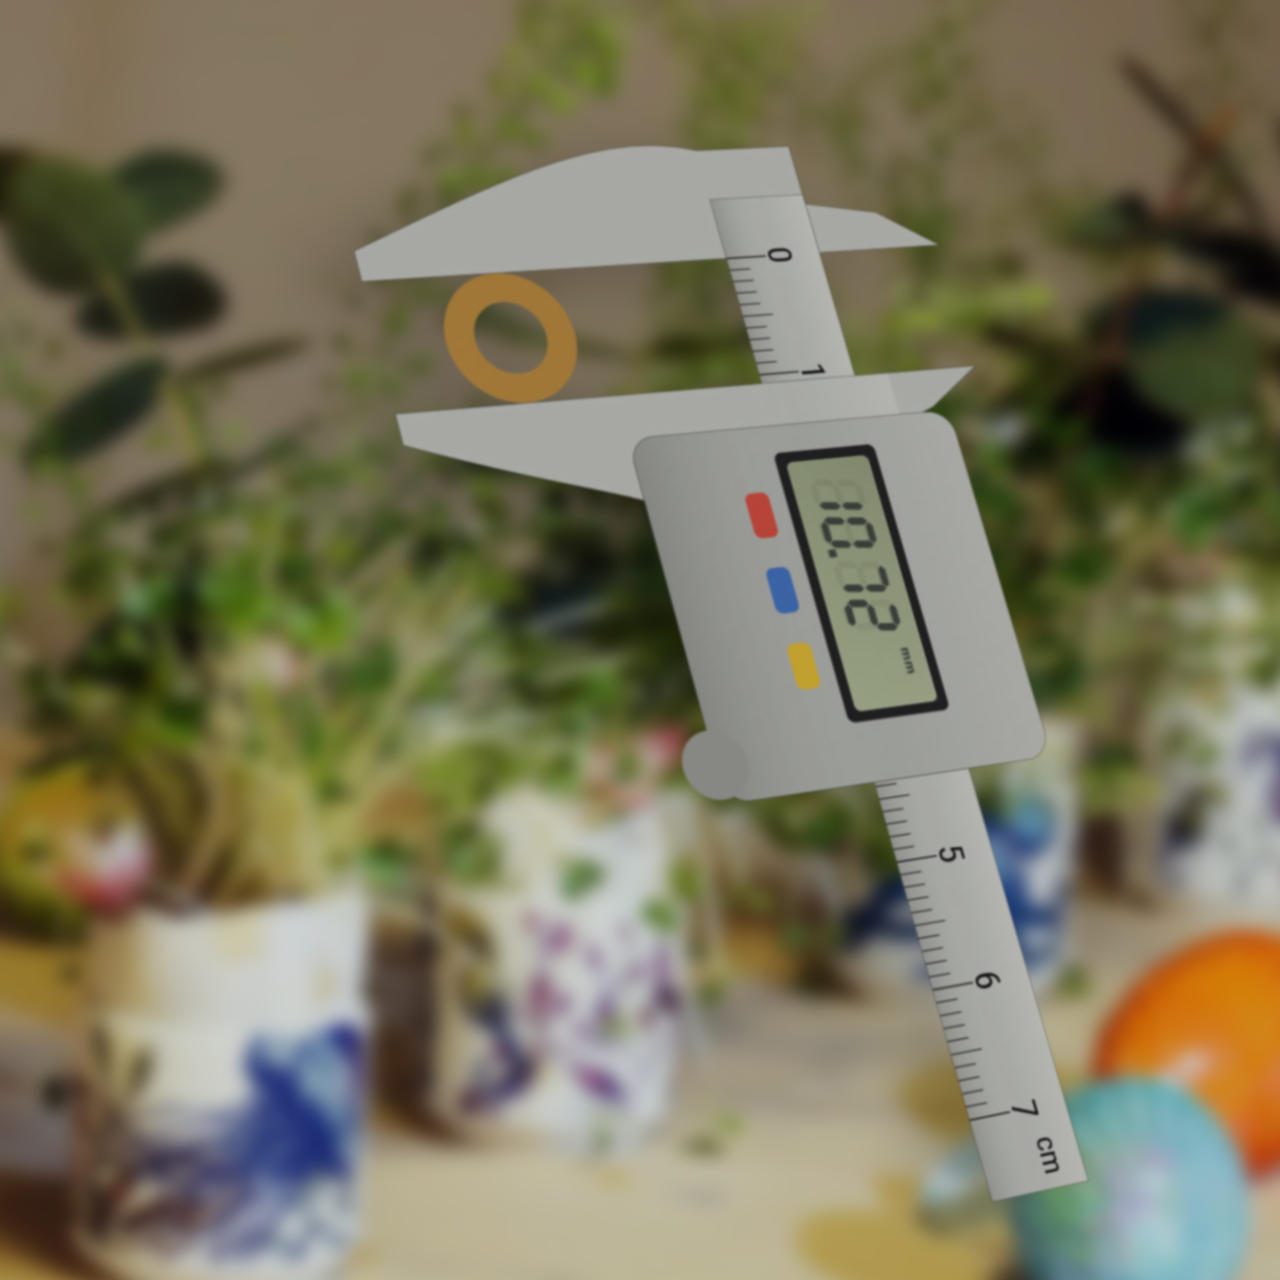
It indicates 10.72 mm
